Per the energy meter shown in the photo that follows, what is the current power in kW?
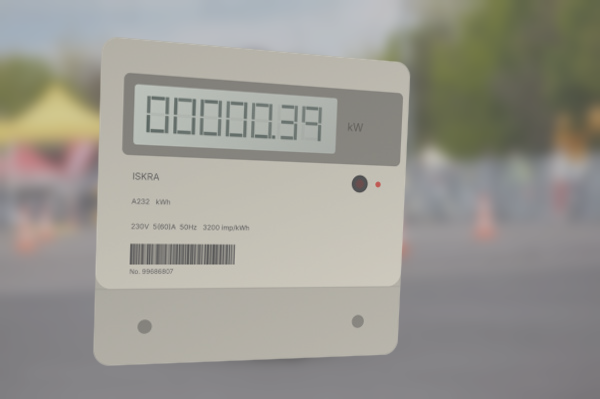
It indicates 0.39 kW
